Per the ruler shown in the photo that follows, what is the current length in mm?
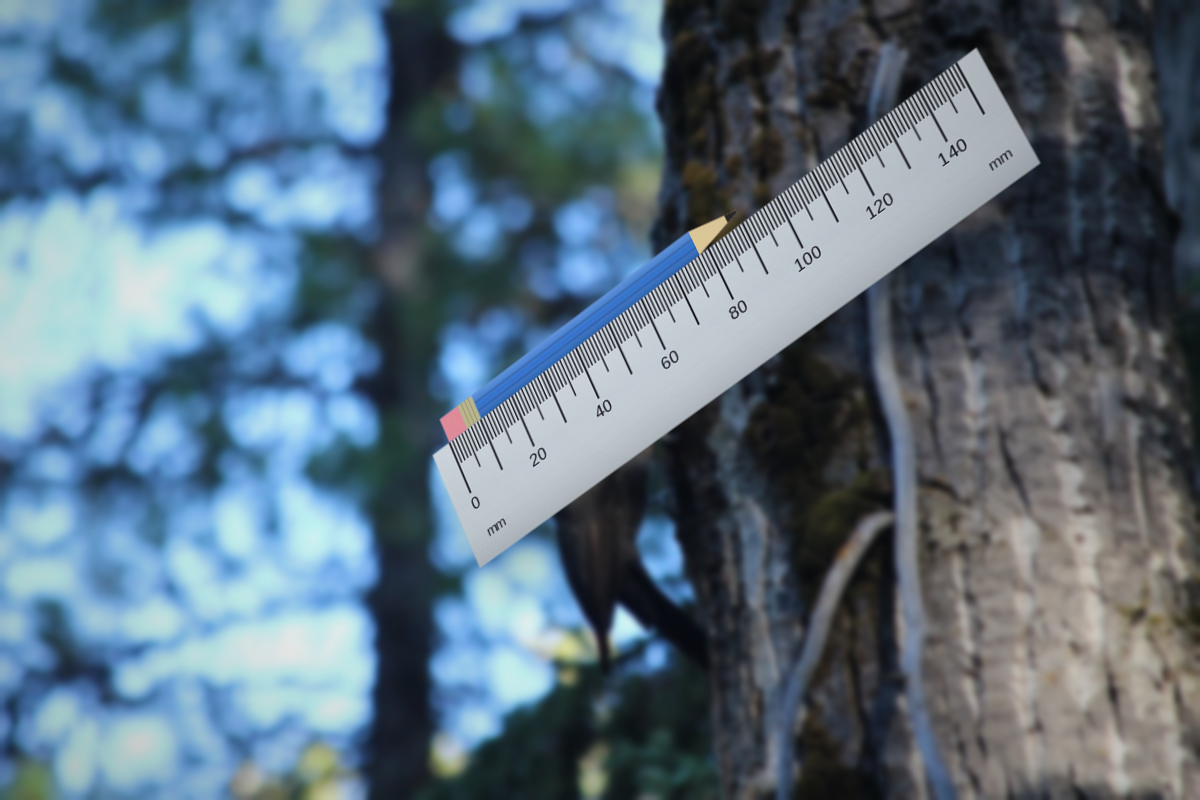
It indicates 90 mm
